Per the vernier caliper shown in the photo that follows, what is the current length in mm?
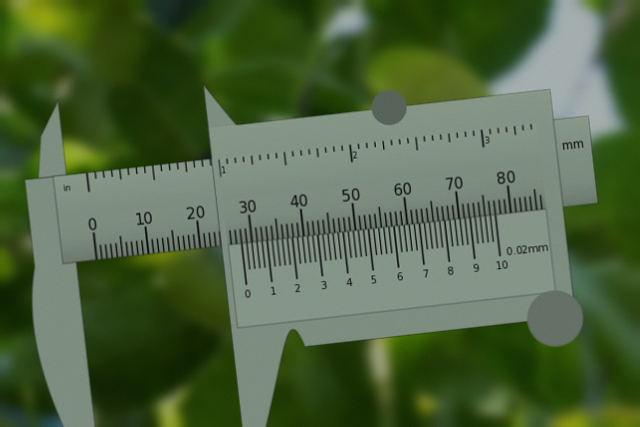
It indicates 28.0 mm
